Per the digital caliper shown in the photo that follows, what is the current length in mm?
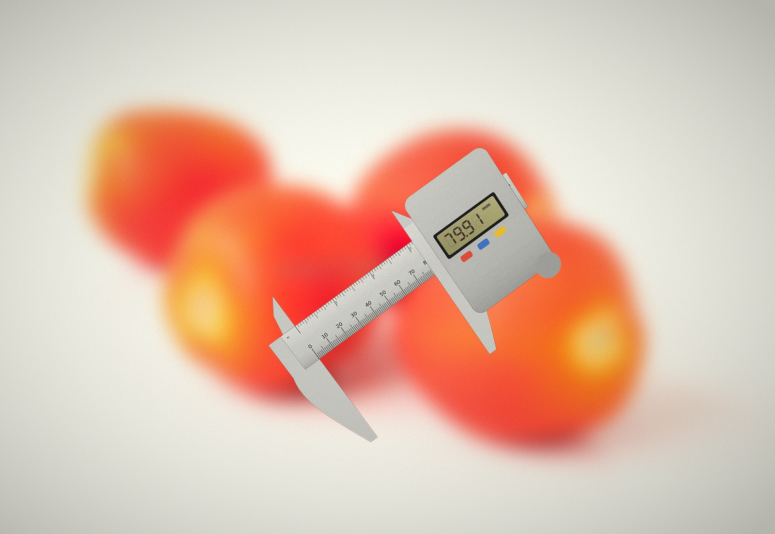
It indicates 79.91 mm
